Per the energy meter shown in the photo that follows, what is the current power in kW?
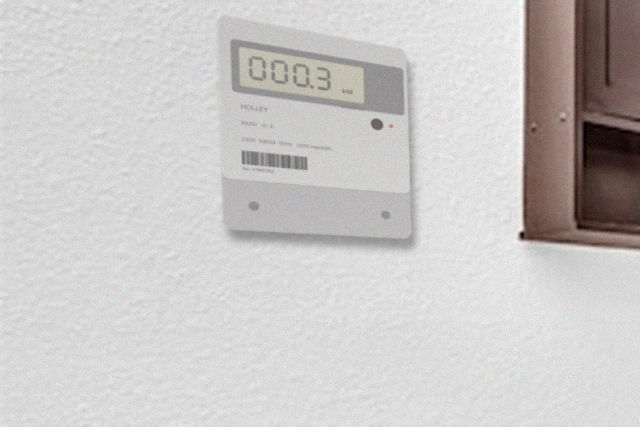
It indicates 0.3 kW
